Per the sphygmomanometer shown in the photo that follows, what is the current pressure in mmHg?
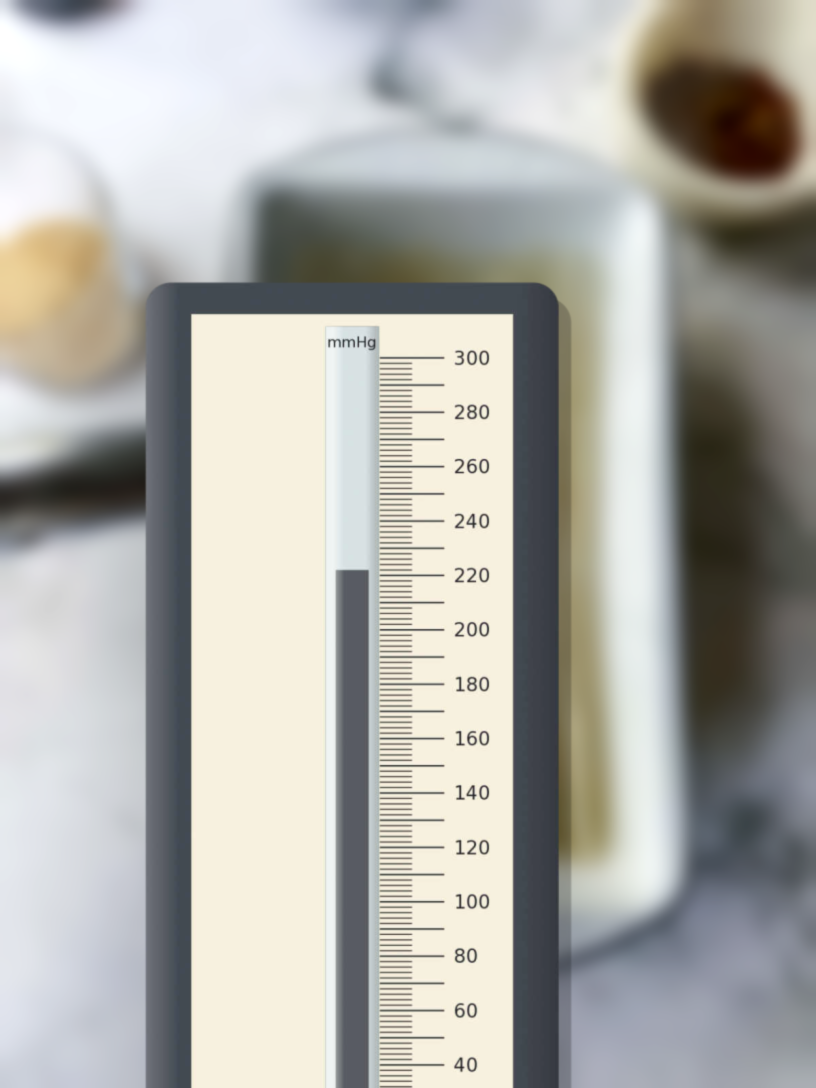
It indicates 222 mmHg
